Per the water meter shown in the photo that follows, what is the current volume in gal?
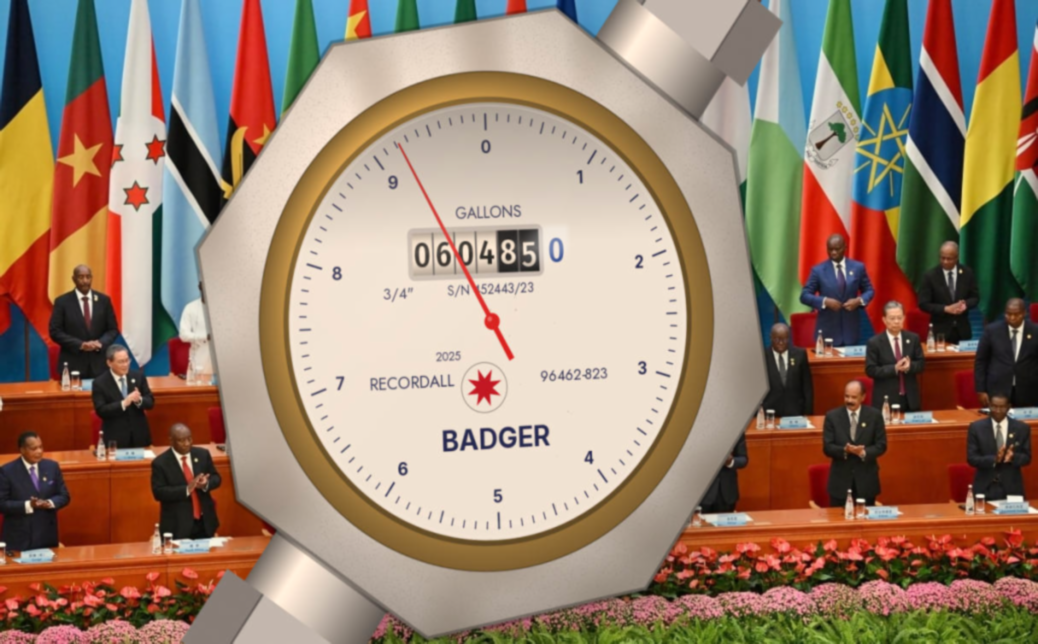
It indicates 604849.2 gal
